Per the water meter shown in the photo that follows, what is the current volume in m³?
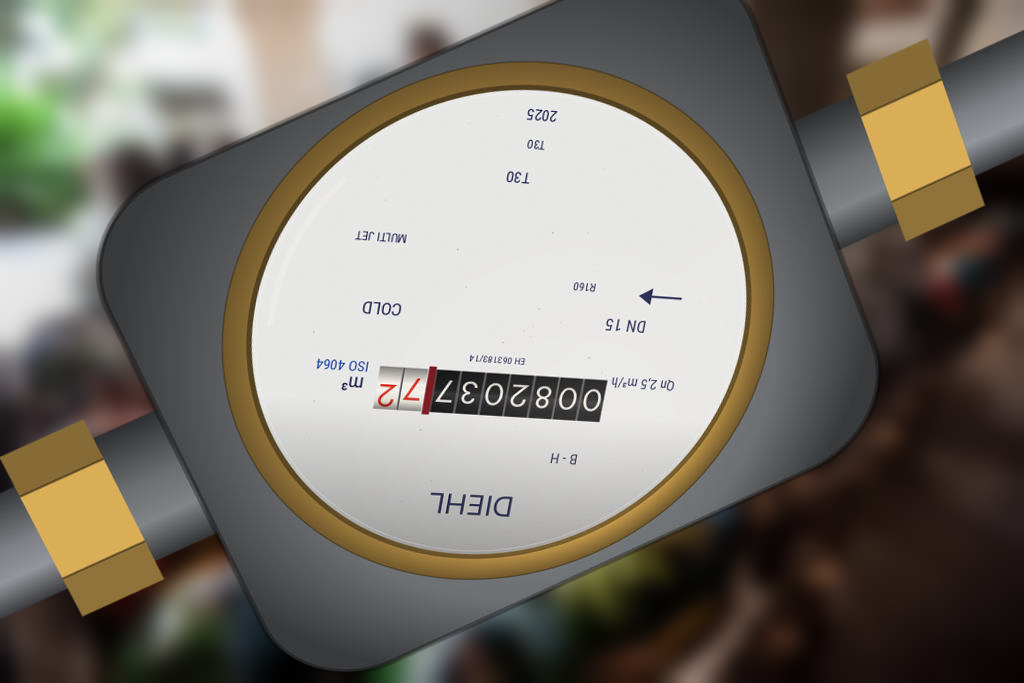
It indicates 82037.72 m³
